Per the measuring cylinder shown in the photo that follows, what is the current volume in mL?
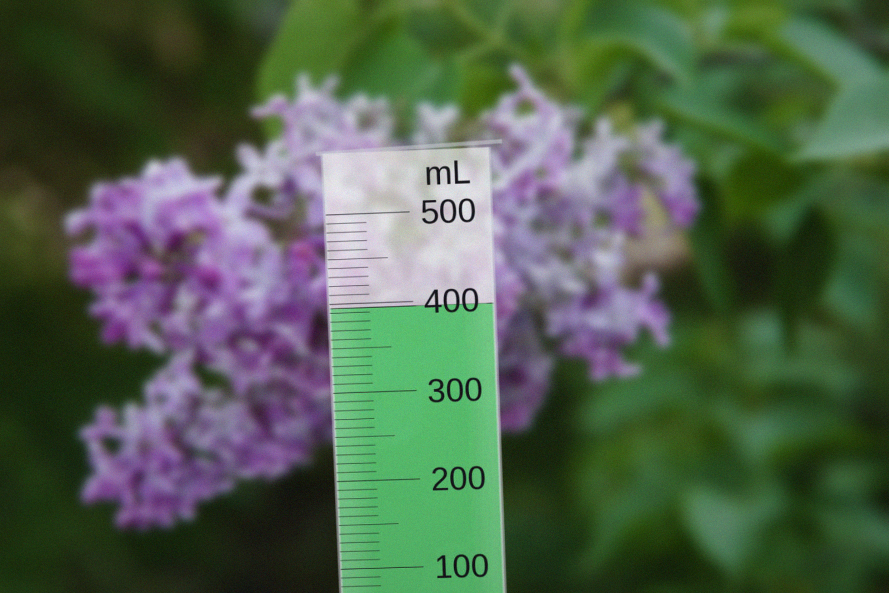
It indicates 395 mL
